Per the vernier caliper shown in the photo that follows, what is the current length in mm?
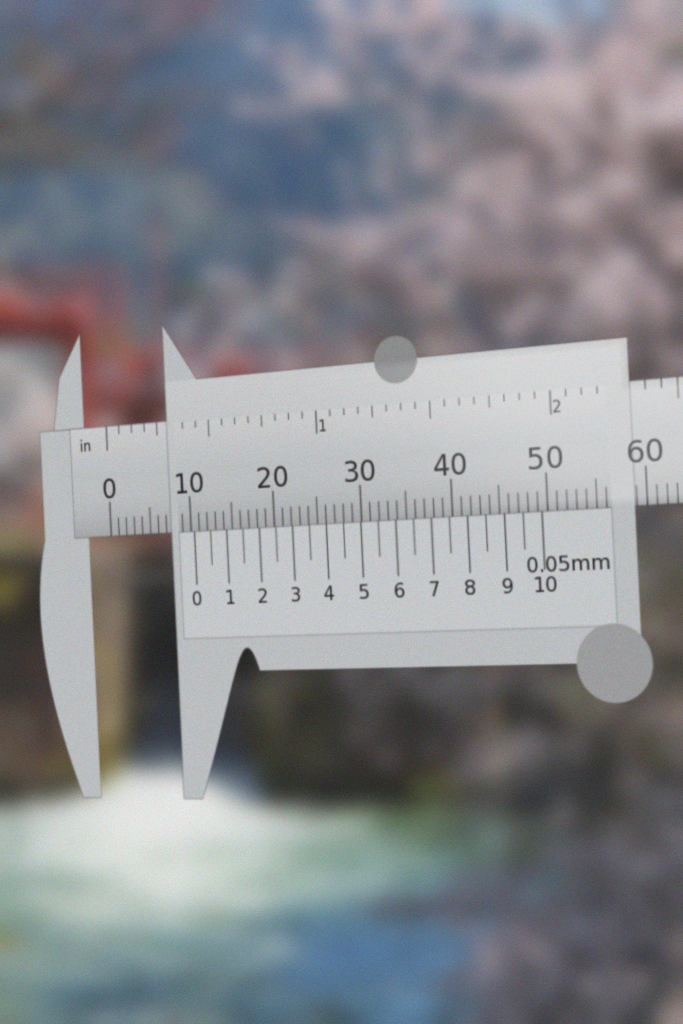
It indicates 10.4 mm
